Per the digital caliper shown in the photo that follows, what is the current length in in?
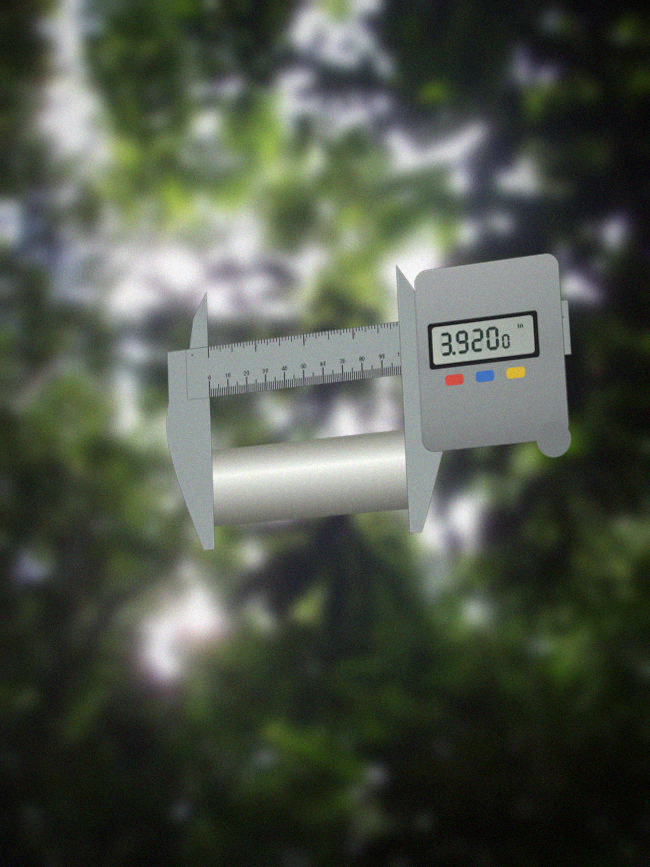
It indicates 3.9200 in
